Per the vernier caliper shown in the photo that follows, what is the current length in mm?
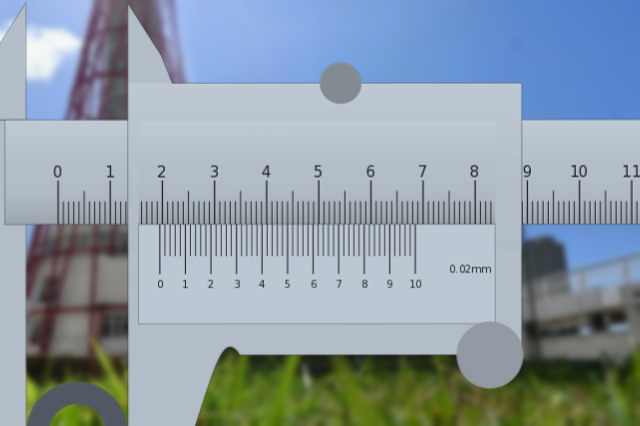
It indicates 19.5 mm
